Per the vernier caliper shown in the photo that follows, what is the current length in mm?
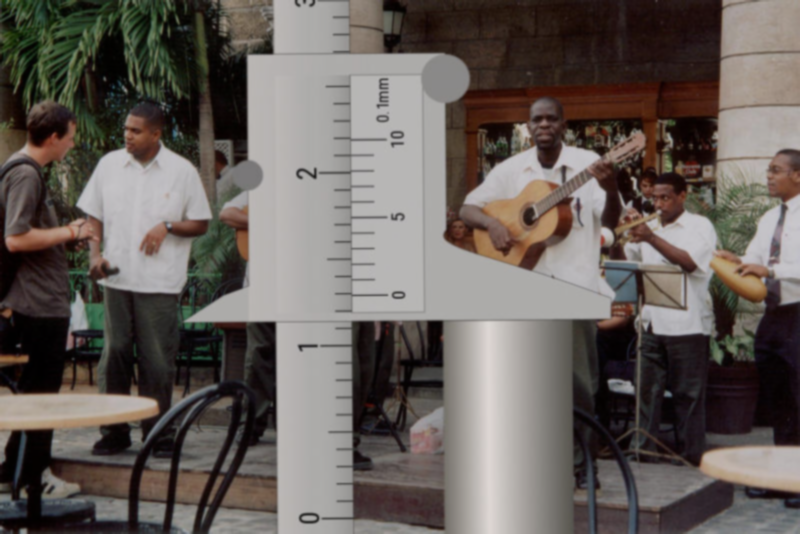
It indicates 12.9 mm
